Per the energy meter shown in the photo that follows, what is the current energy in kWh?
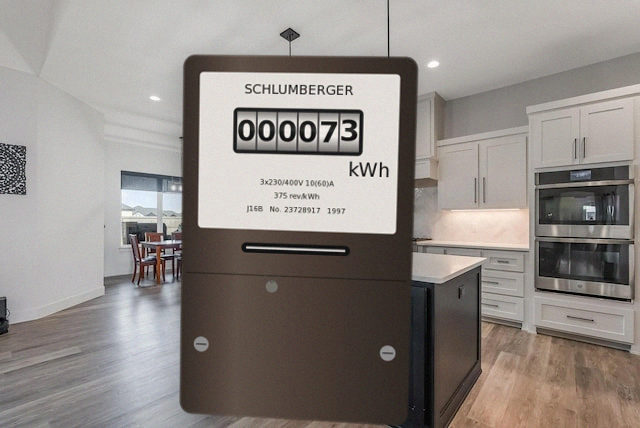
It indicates 73 kWh
